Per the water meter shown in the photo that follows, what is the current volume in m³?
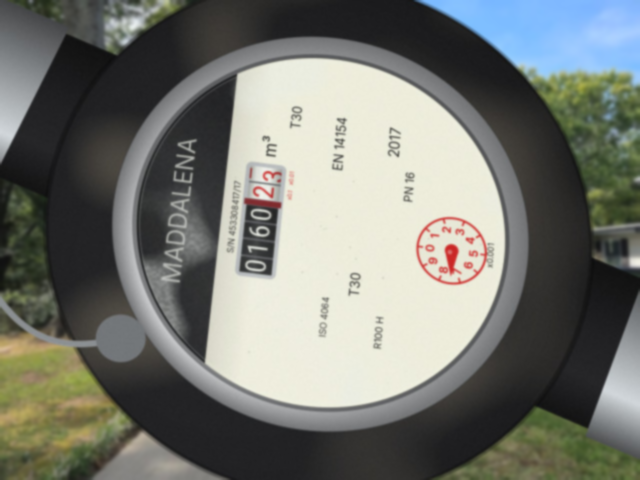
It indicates 160.227 m³
